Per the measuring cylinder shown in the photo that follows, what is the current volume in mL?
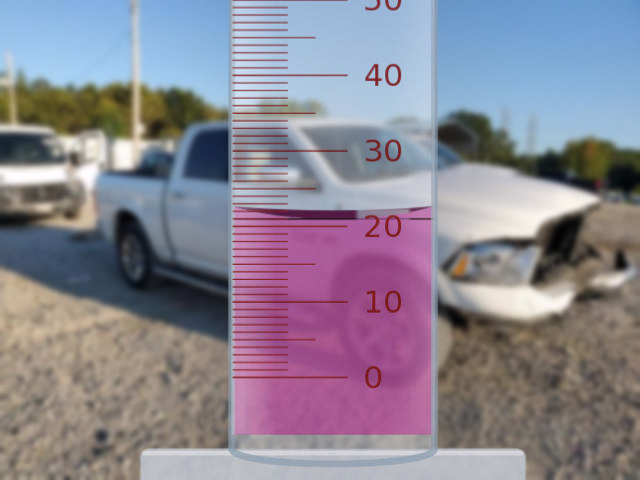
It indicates 21 mL
